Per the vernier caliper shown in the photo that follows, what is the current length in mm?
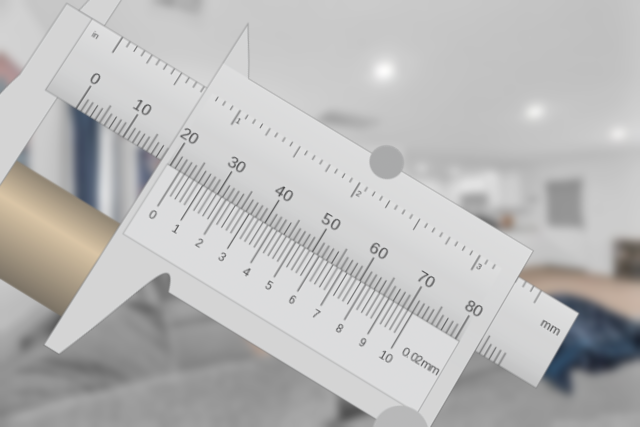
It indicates 22.0 mm
